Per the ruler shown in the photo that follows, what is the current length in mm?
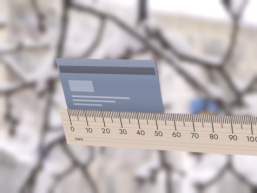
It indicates 55 mm
